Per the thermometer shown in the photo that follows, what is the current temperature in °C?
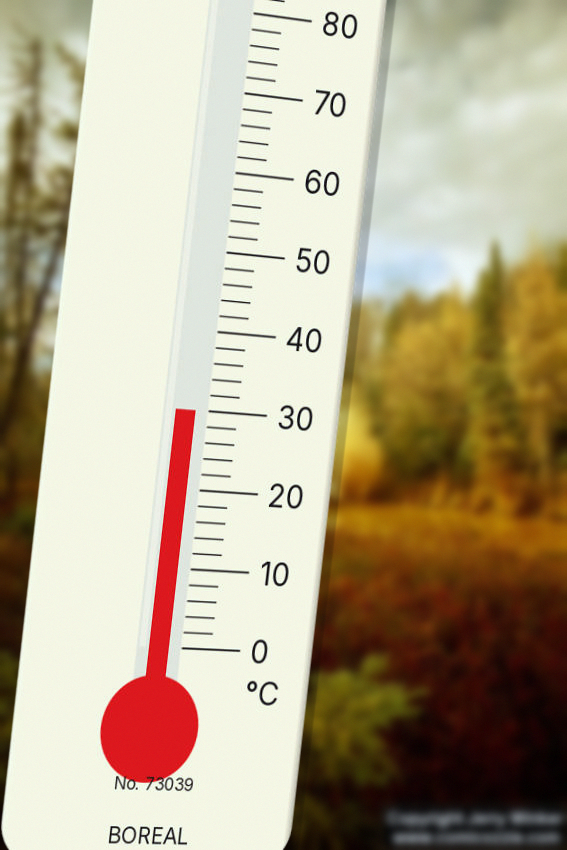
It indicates 30 °C
